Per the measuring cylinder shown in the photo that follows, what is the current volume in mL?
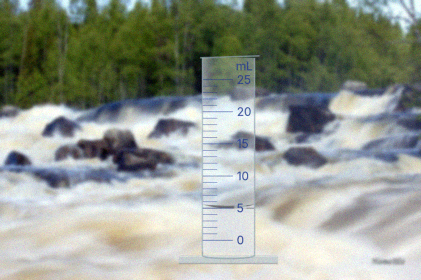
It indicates 5 mL
